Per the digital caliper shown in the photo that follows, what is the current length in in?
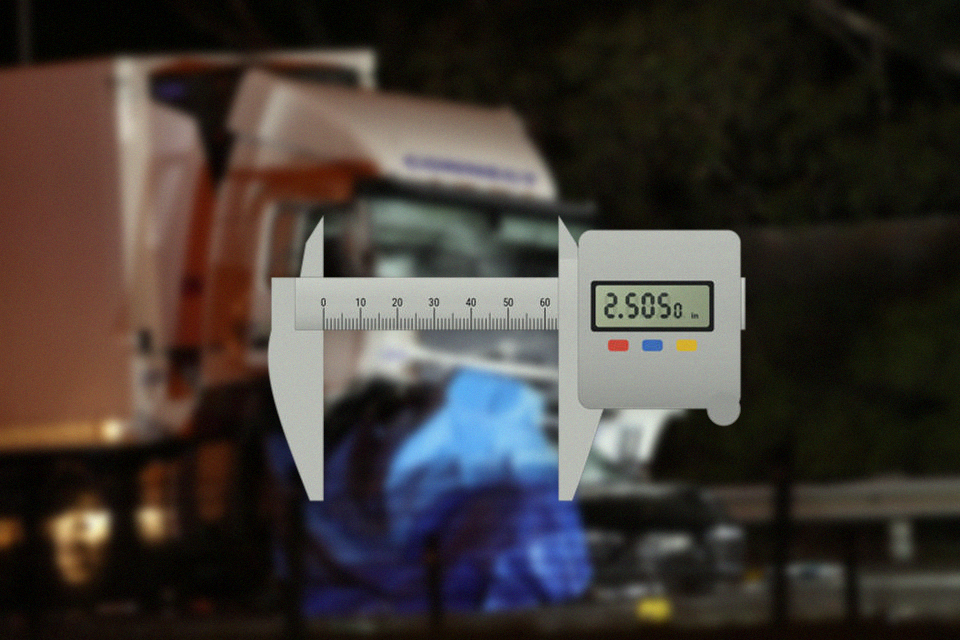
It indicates 2.5050 in
